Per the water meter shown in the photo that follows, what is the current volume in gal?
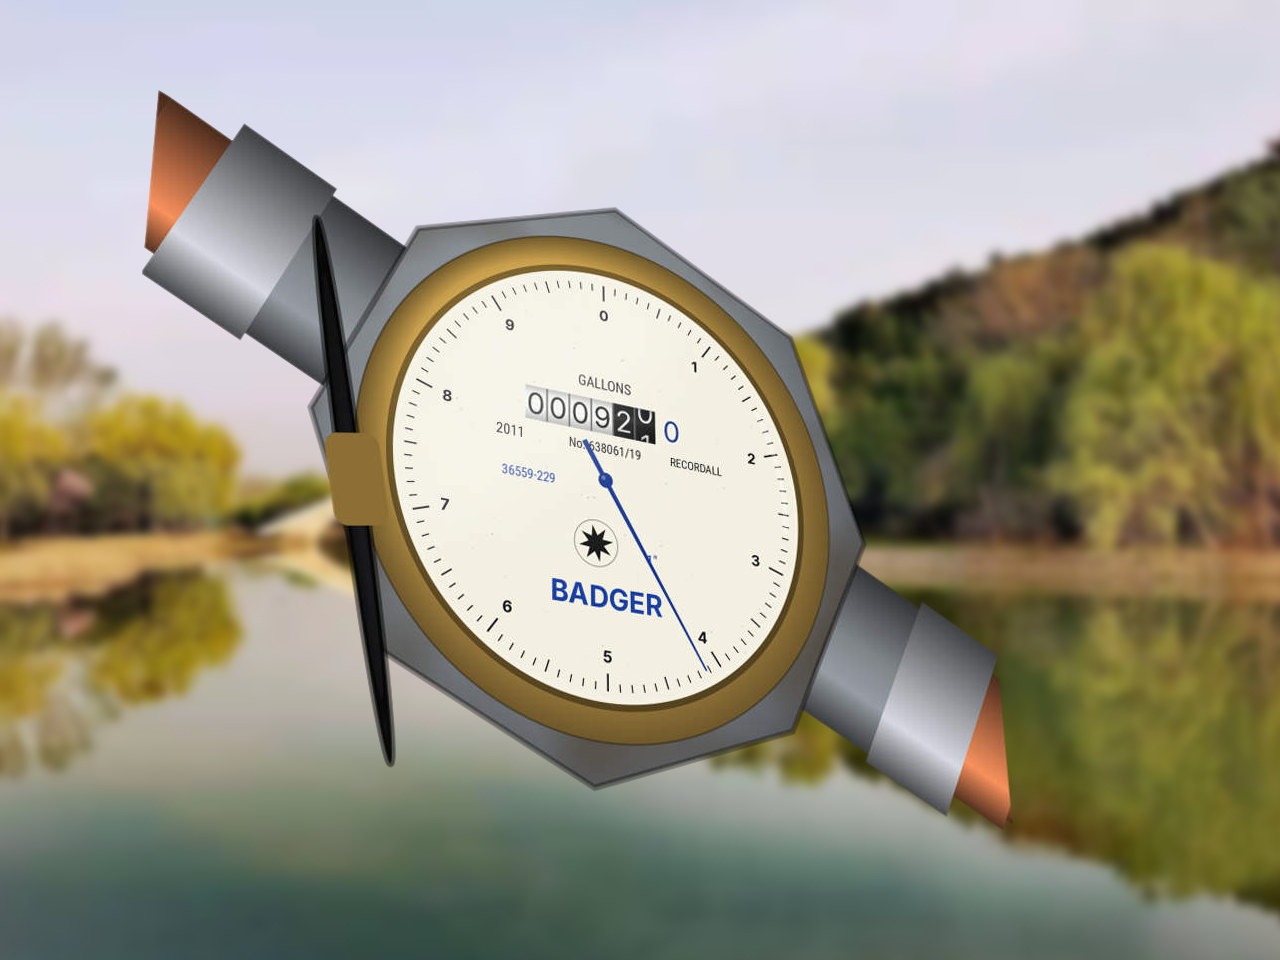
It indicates 9204.1 gal
